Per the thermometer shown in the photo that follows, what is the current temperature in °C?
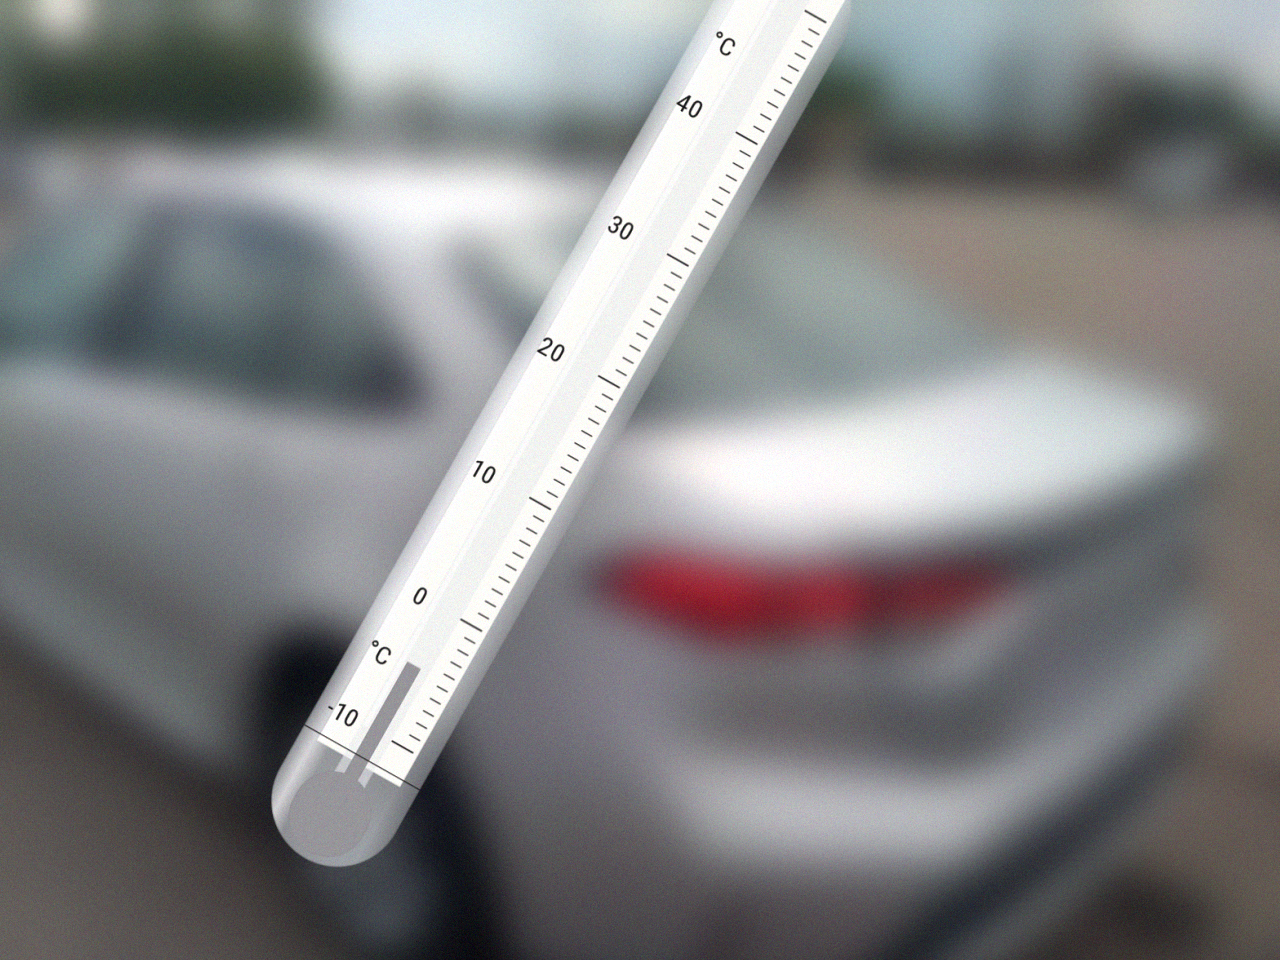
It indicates -4.5 °C
